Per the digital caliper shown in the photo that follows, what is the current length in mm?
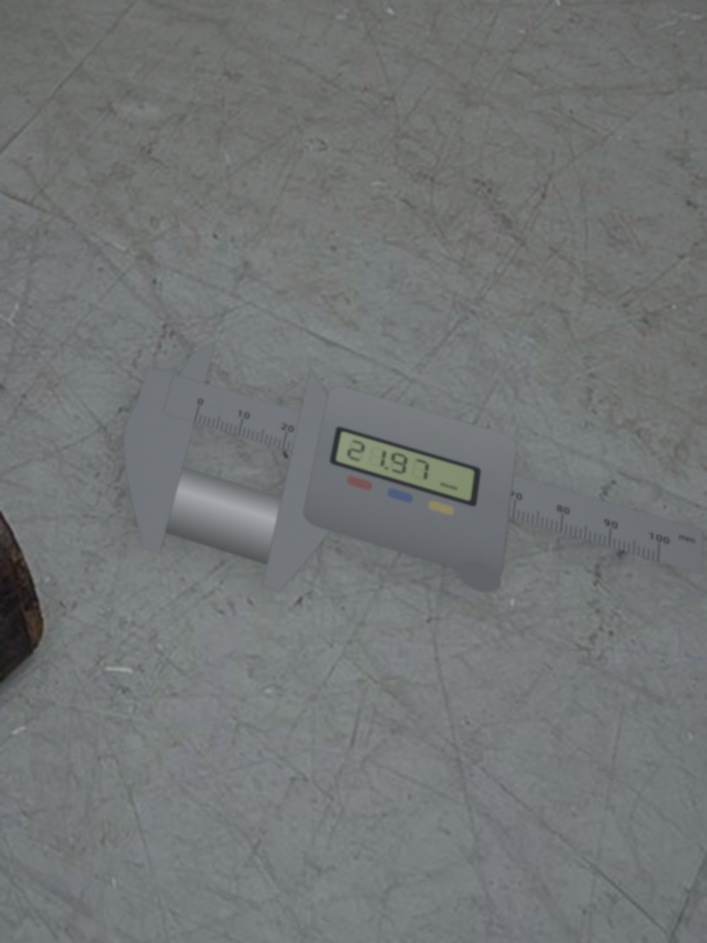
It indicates 21.97 mm
